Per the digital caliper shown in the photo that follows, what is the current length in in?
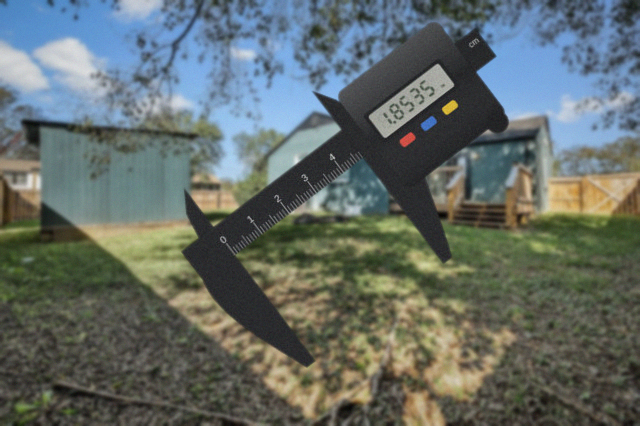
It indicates 1.8535 in
